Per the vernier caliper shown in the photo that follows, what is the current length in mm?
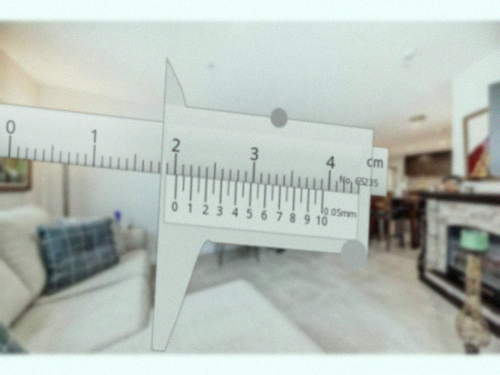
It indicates 20.2 mm
